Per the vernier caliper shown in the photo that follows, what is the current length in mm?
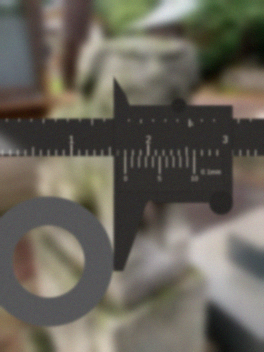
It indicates 17.0 mm
